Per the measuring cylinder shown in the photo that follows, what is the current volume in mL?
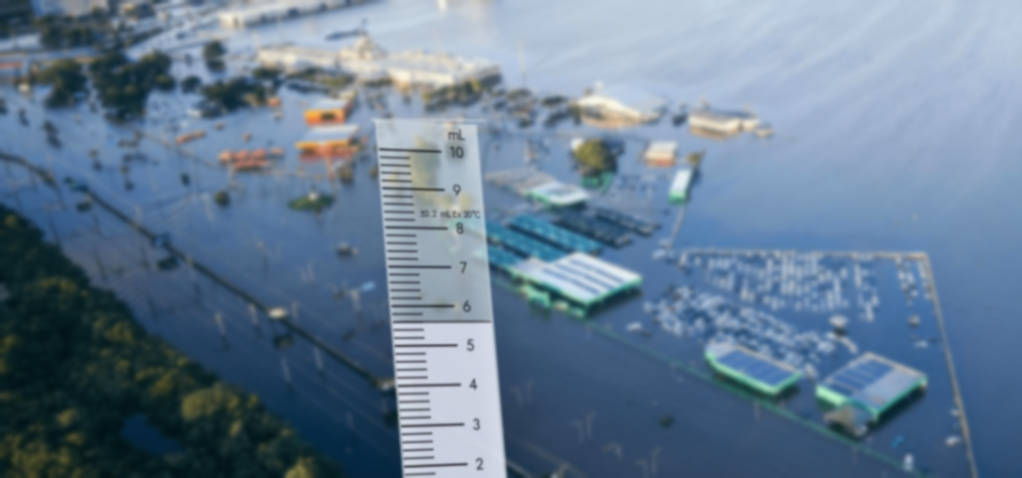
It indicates 5.6 mL
